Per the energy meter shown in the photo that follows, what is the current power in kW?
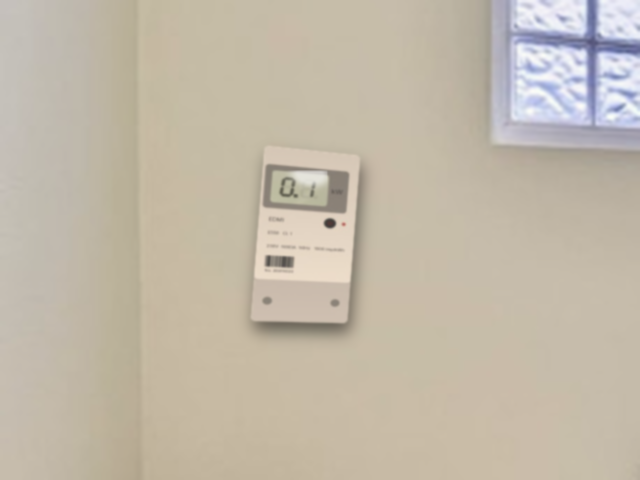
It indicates 0.1 kW
